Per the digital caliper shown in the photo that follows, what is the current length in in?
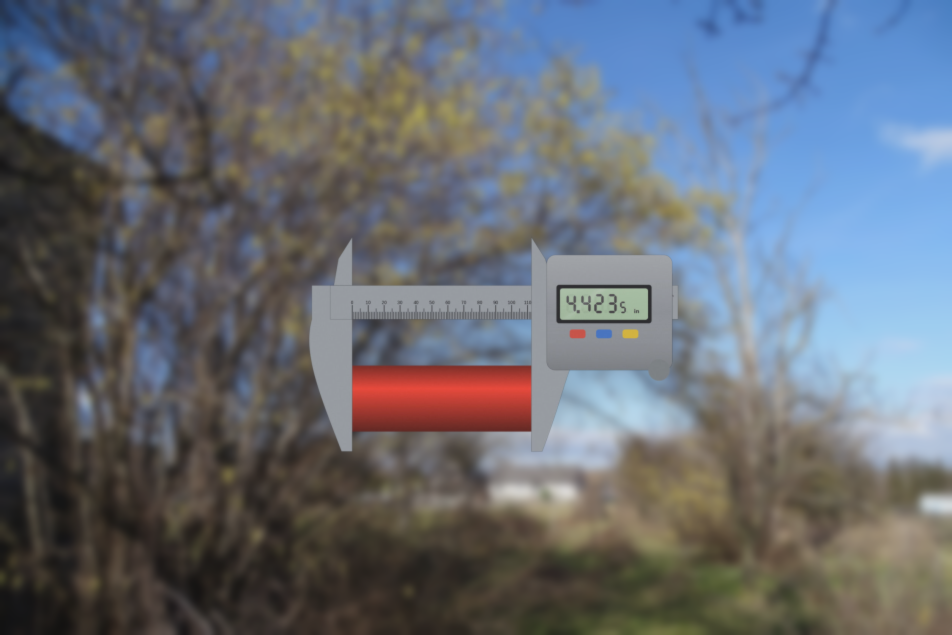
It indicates 4.4235 in
